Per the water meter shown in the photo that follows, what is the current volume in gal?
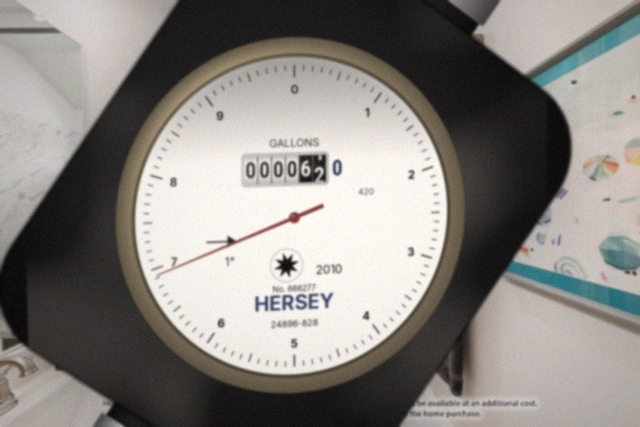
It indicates 616.9 gal
